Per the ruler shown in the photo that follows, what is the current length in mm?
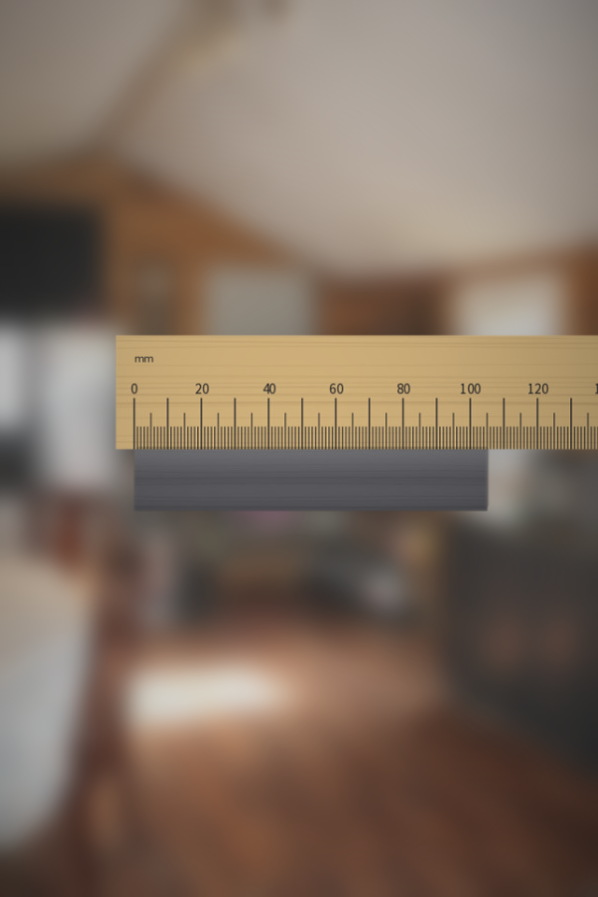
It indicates 105 mm
